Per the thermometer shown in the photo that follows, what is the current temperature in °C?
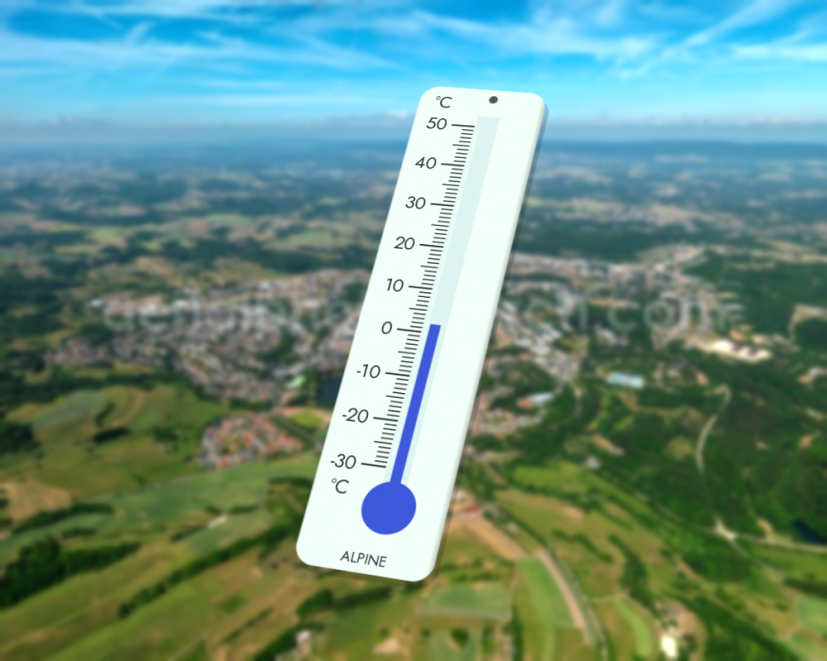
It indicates 2 °C
